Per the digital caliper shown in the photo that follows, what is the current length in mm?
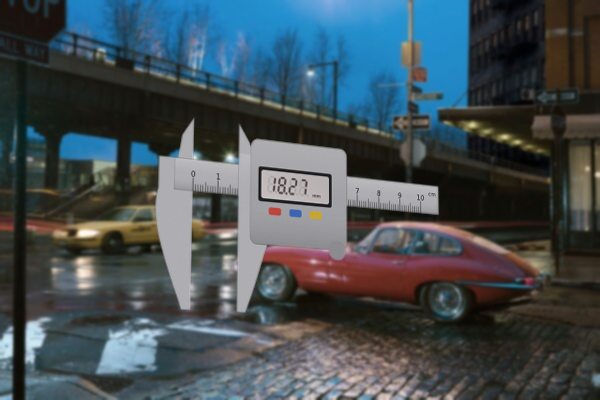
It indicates 18.27 mm
